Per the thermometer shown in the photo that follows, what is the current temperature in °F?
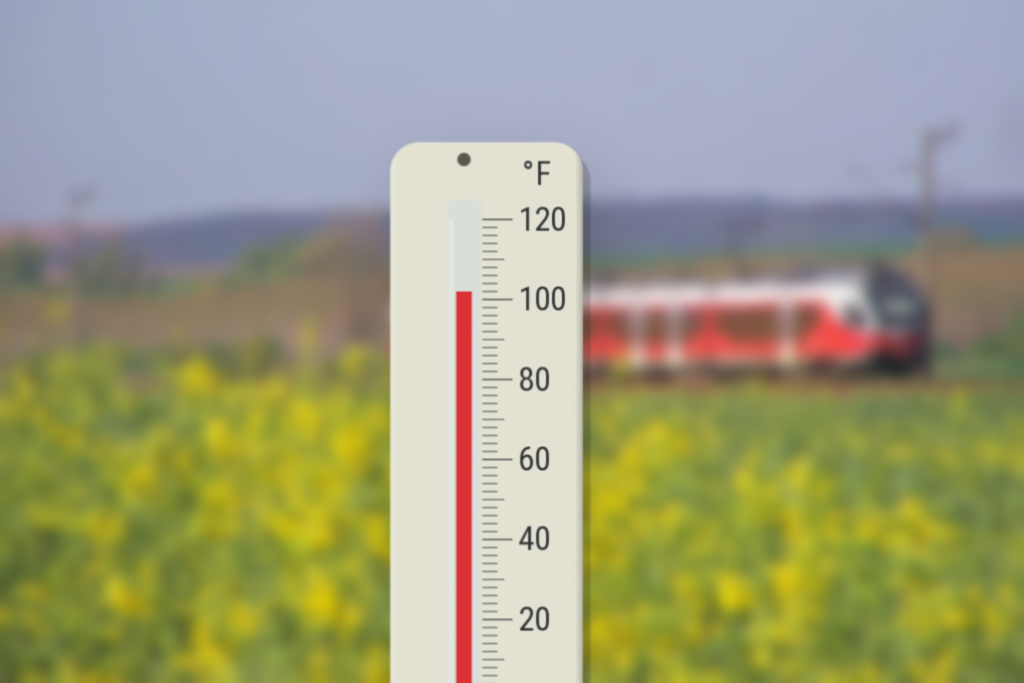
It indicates 102 °F
